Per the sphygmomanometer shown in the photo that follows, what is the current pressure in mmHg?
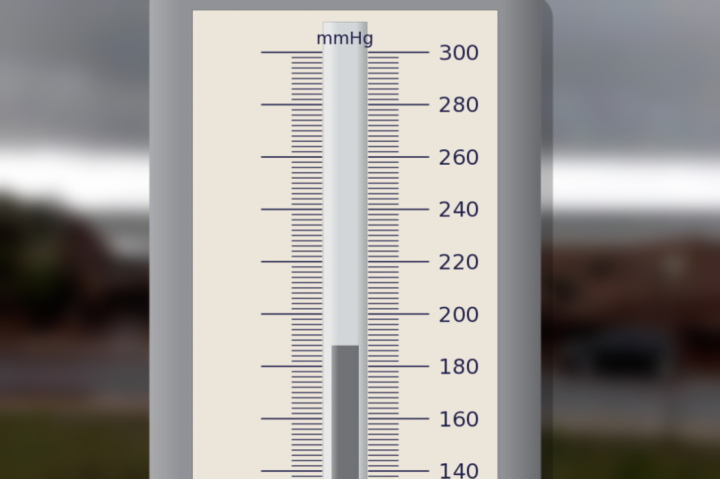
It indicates 188 mmHg
